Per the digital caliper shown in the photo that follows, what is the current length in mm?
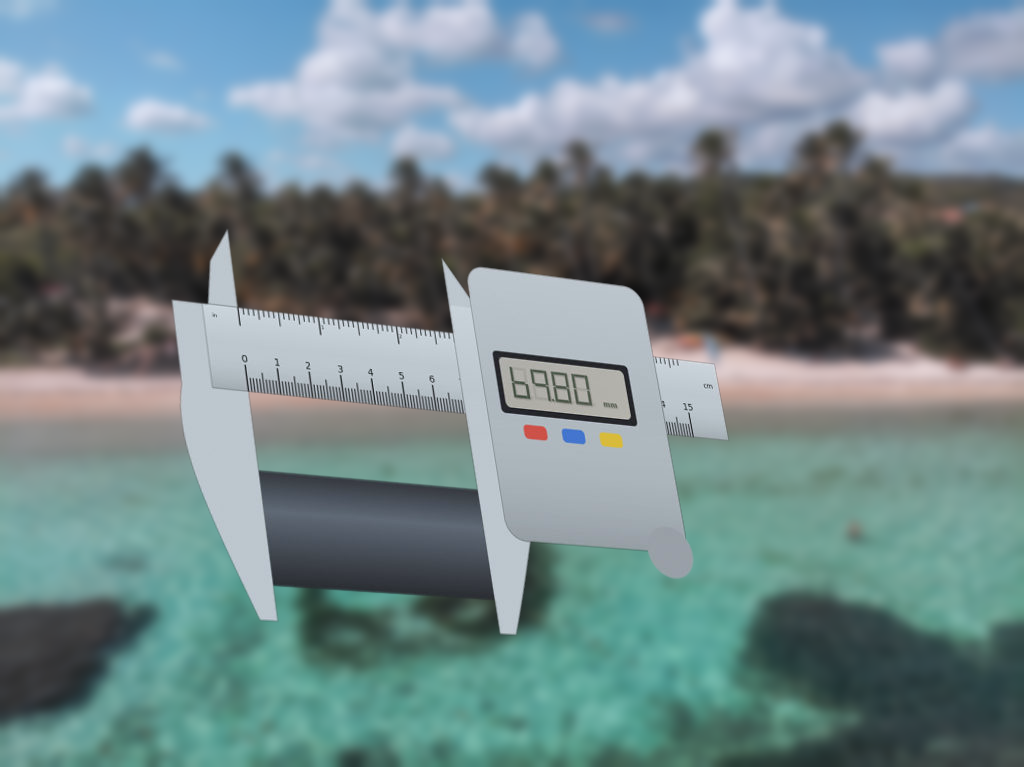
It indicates 69.80 mm
